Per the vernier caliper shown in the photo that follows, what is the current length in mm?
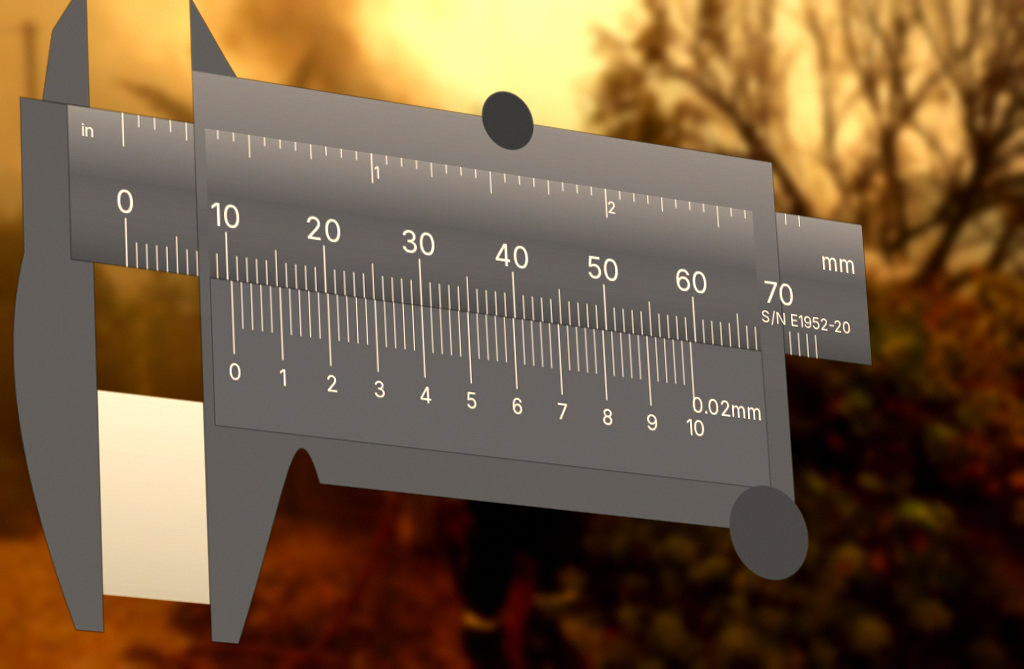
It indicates 10.4 mm
